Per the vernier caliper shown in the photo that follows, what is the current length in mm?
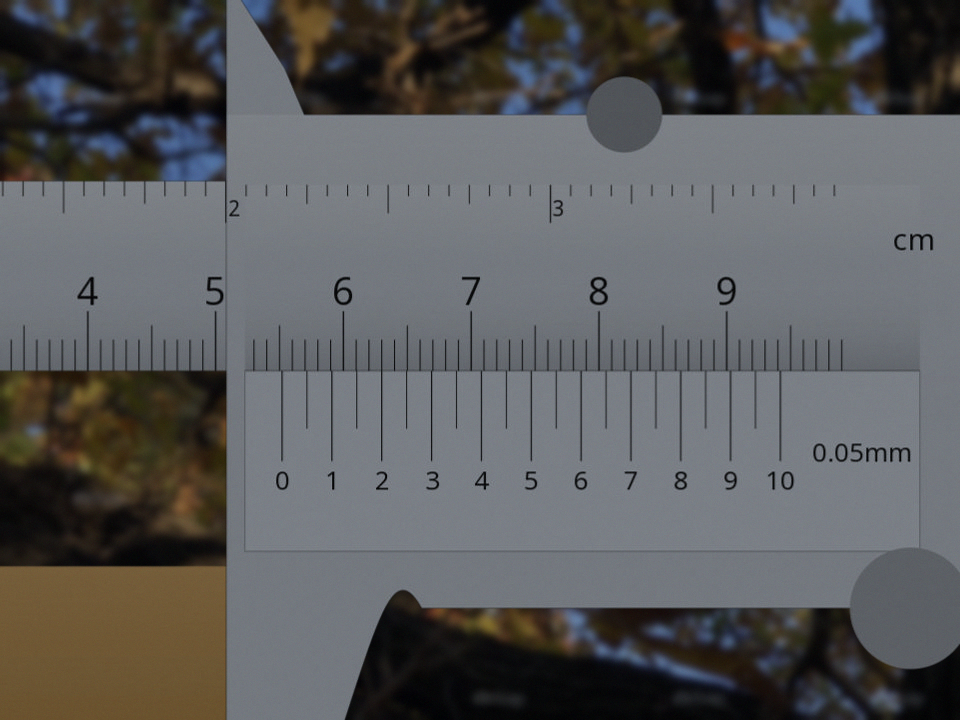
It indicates 55.2 mm
